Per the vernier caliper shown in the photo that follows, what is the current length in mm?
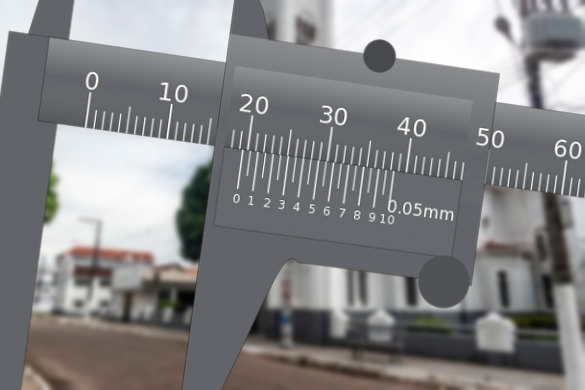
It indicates 19.4 mm
